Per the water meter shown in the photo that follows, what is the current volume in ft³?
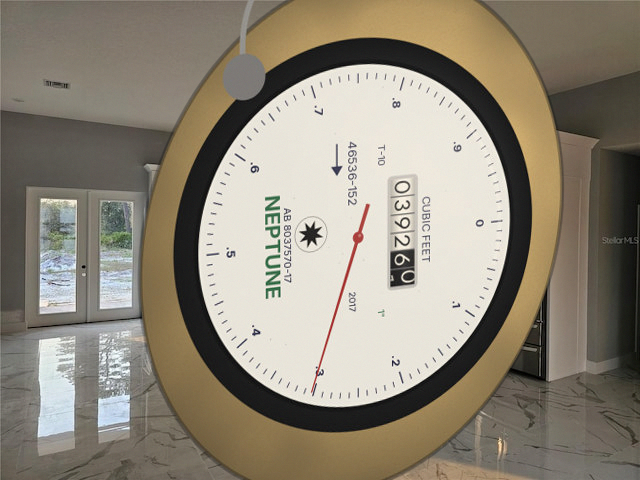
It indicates 39260.30 ft³
